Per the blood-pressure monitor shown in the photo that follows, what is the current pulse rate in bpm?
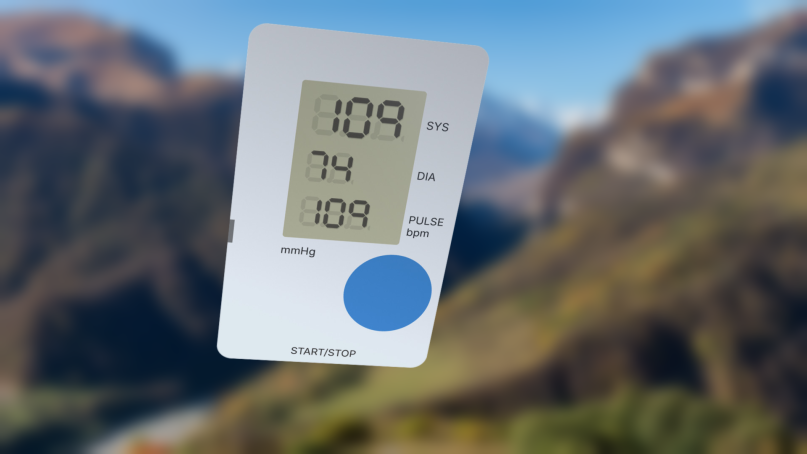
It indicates 109 bpm
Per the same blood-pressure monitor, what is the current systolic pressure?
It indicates 109 mmHg
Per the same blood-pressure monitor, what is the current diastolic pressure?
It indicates 74 mmHg
